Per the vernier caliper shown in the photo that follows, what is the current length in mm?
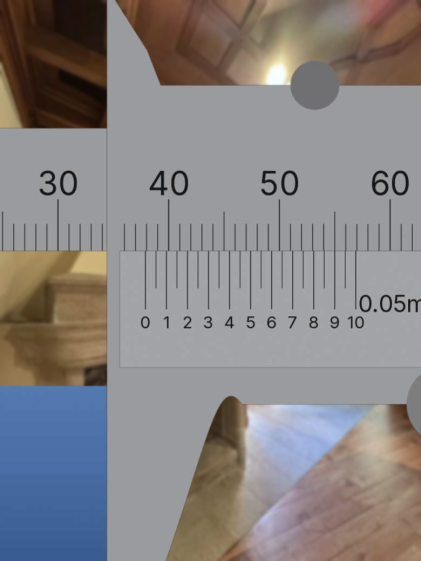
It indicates 37.9 mm
